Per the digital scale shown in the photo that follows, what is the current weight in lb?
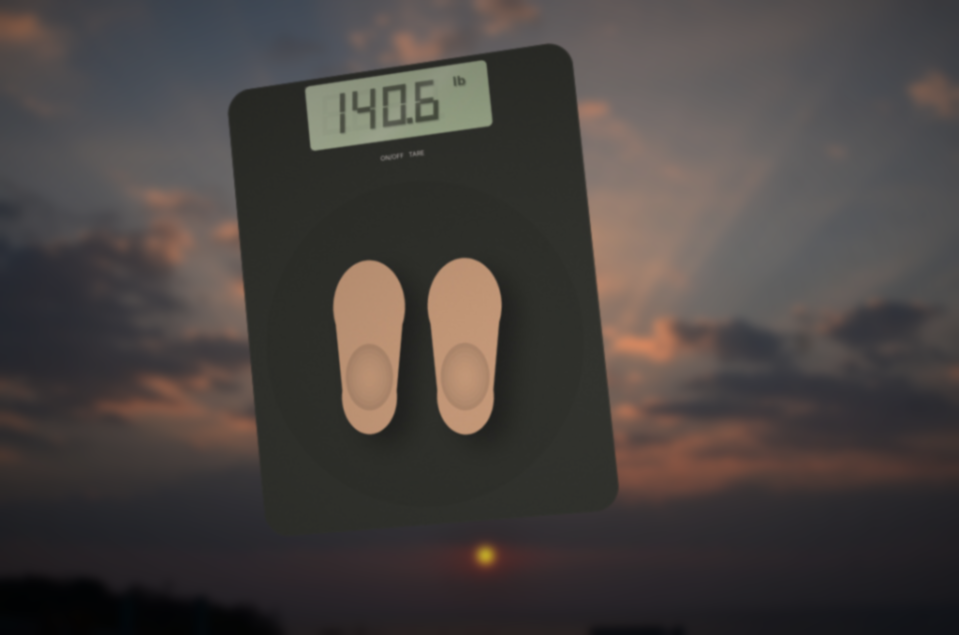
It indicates 140.6 lb
